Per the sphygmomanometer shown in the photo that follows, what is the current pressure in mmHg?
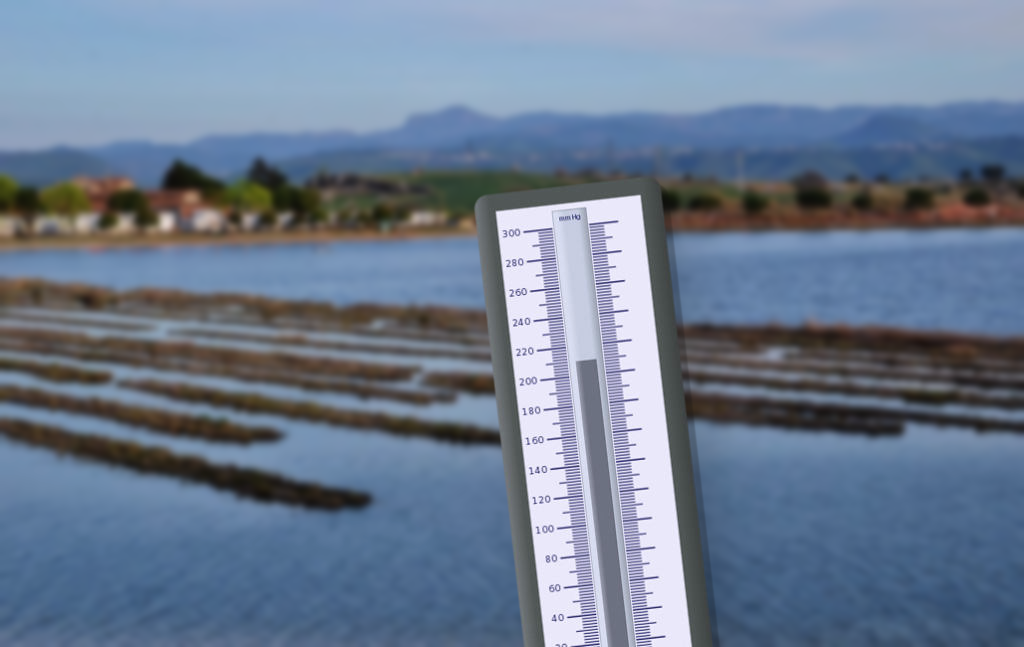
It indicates 210 mmHg
